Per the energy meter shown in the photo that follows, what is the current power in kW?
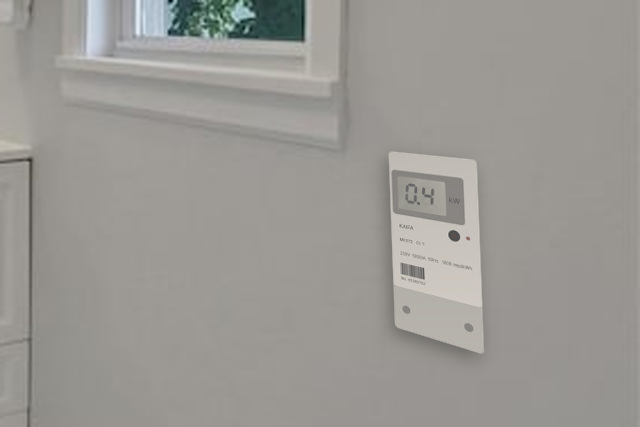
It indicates 0.4 kW
